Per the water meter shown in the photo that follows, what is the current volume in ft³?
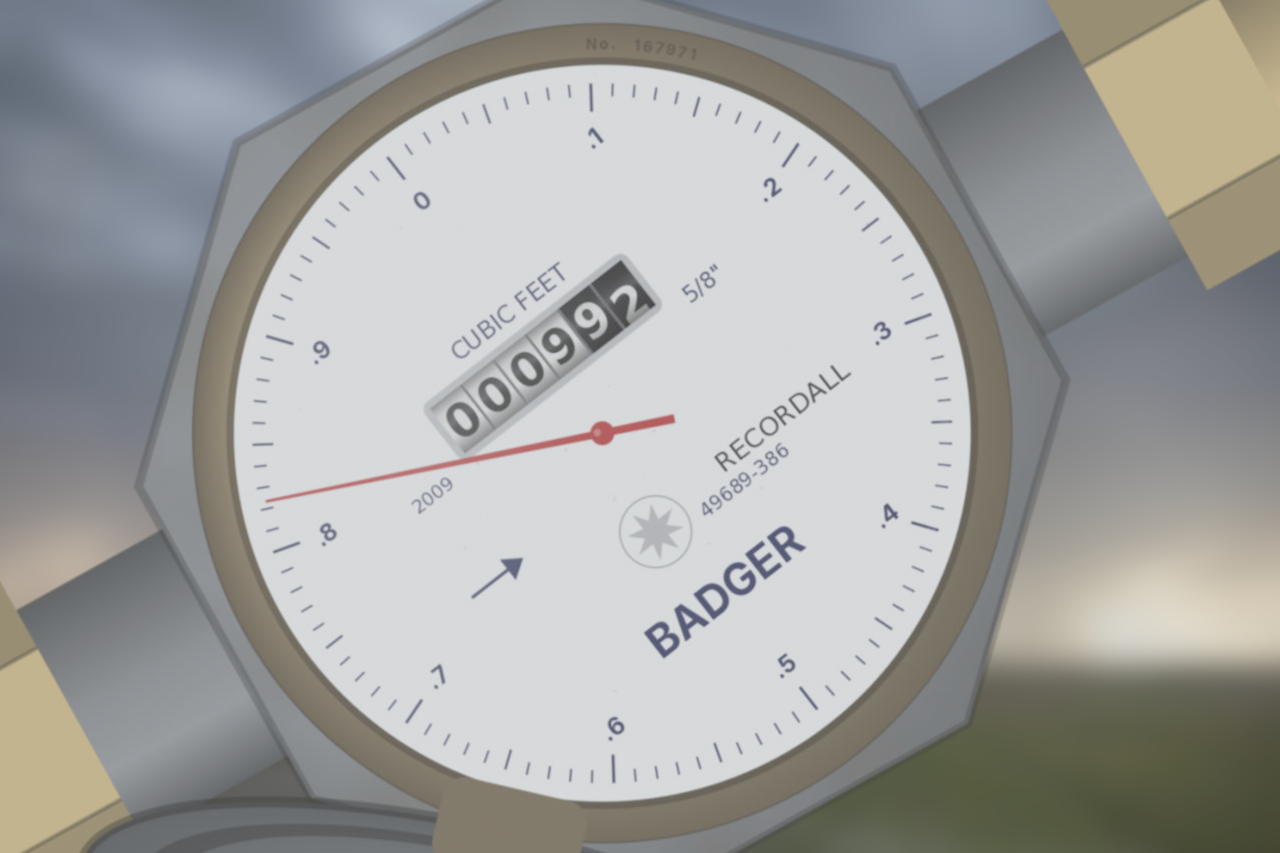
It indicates 991.82 ft³
